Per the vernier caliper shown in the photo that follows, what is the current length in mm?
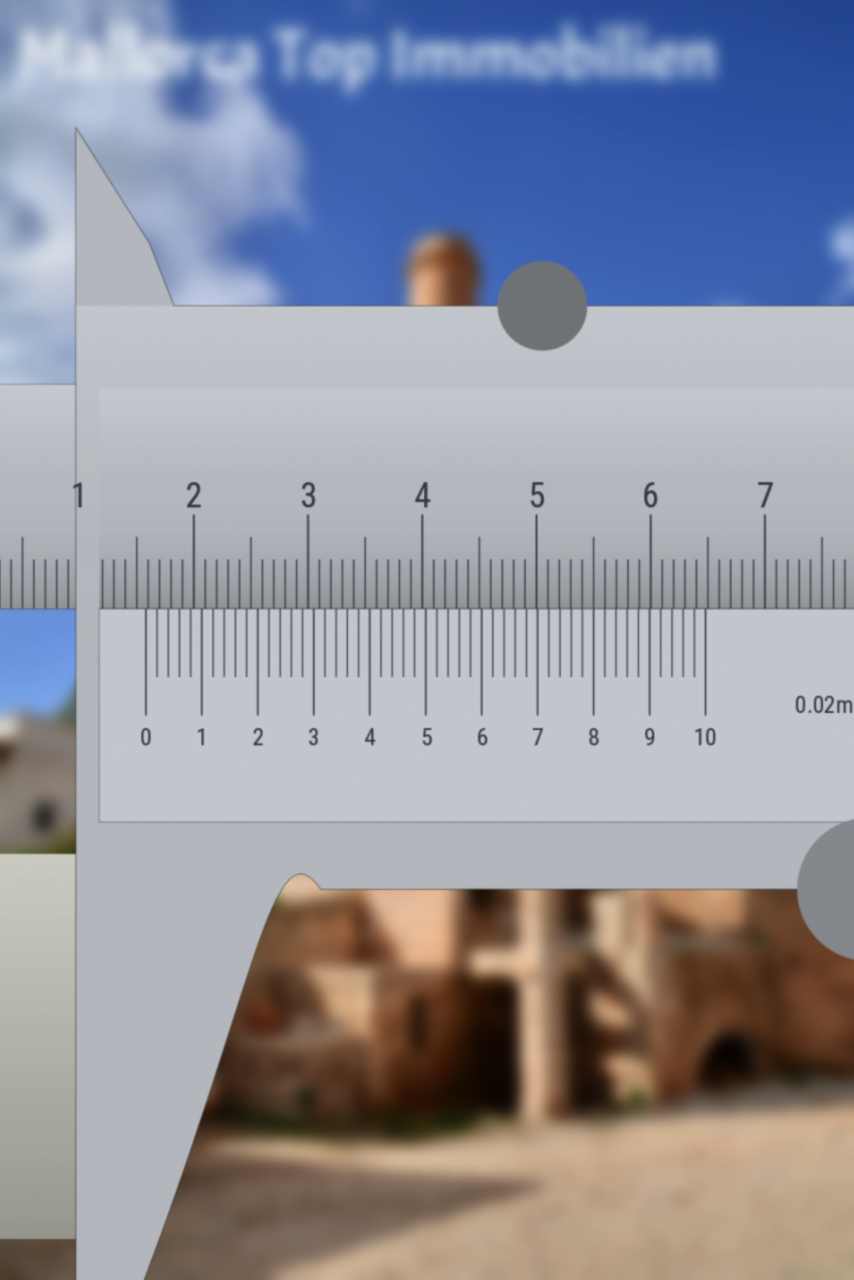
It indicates 15.8 mm
